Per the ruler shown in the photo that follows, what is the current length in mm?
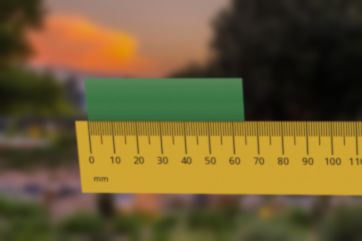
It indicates 65 mm
